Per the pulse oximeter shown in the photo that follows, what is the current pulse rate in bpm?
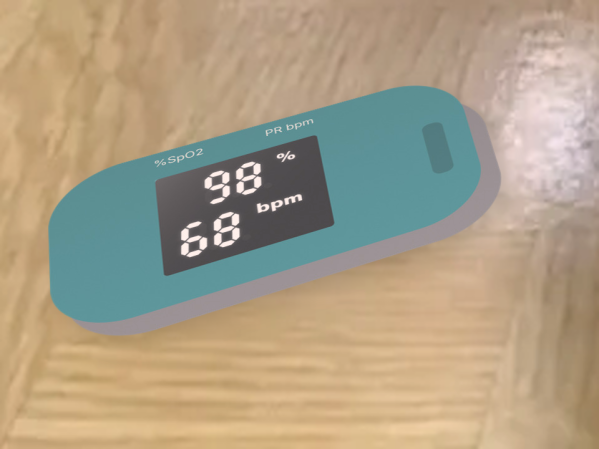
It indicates 68 bpm
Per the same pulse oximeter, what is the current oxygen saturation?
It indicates 98 %
